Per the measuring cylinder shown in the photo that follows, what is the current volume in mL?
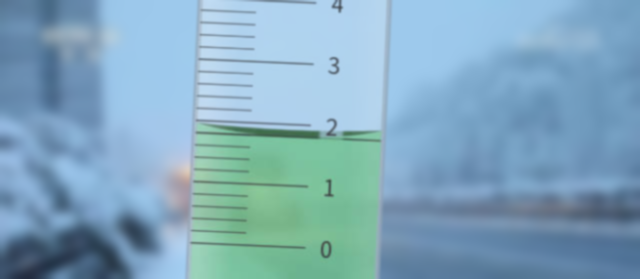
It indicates 1.8 mL
